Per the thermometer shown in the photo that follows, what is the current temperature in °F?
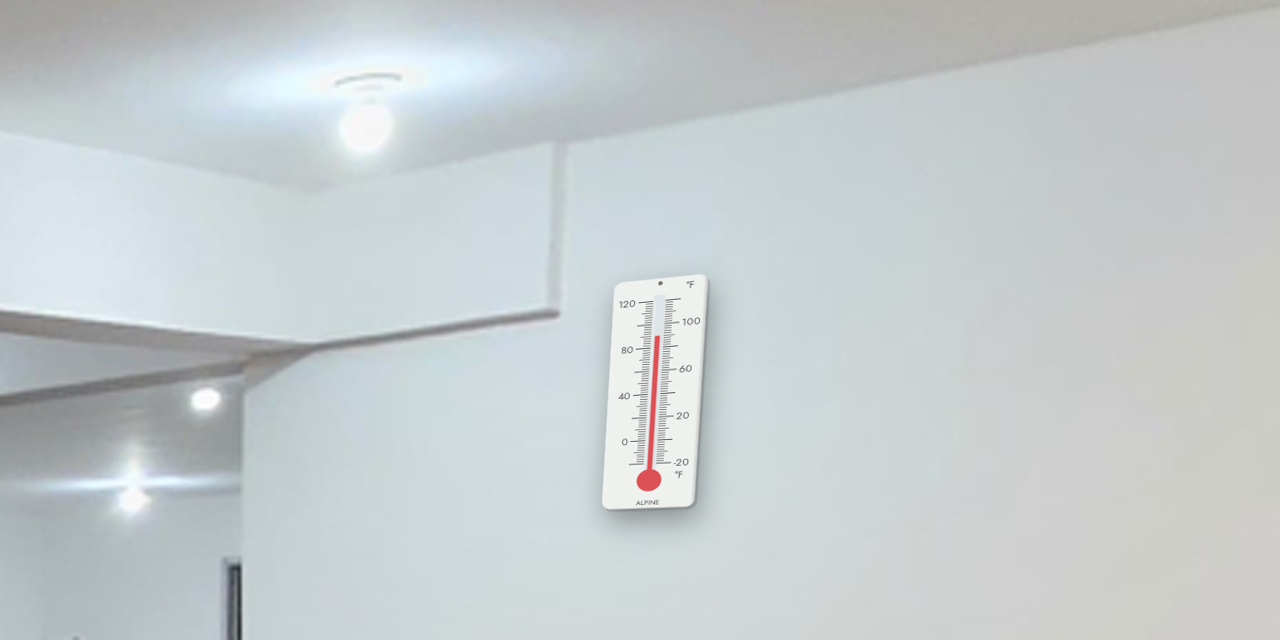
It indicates 90 °F
